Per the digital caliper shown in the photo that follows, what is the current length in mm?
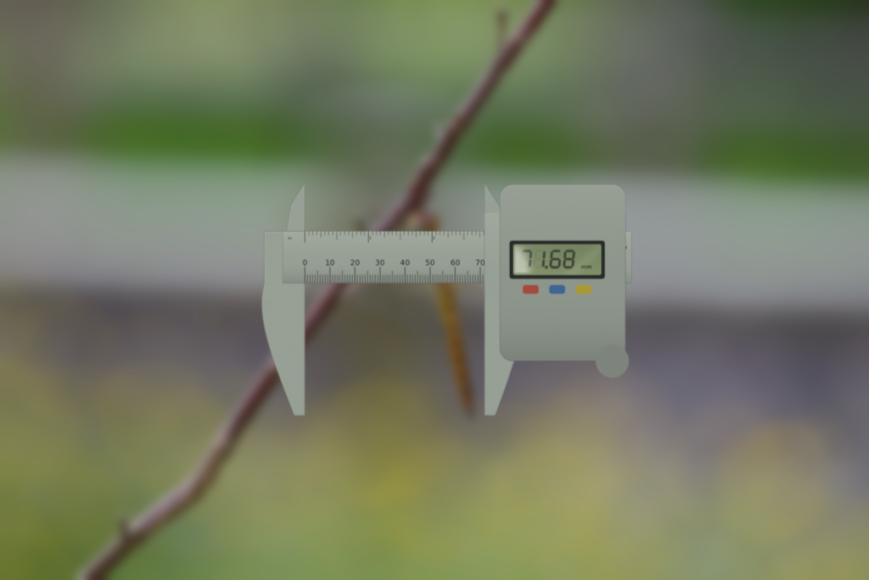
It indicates 71.68 mm
